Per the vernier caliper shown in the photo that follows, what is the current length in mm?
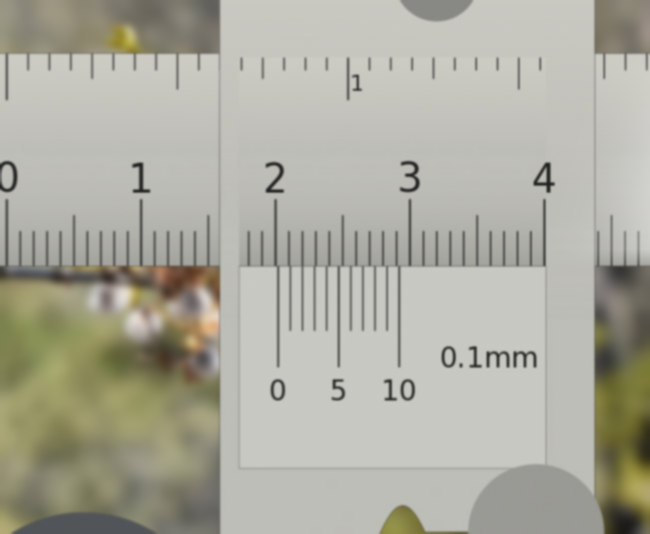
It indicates 20.2 mm
